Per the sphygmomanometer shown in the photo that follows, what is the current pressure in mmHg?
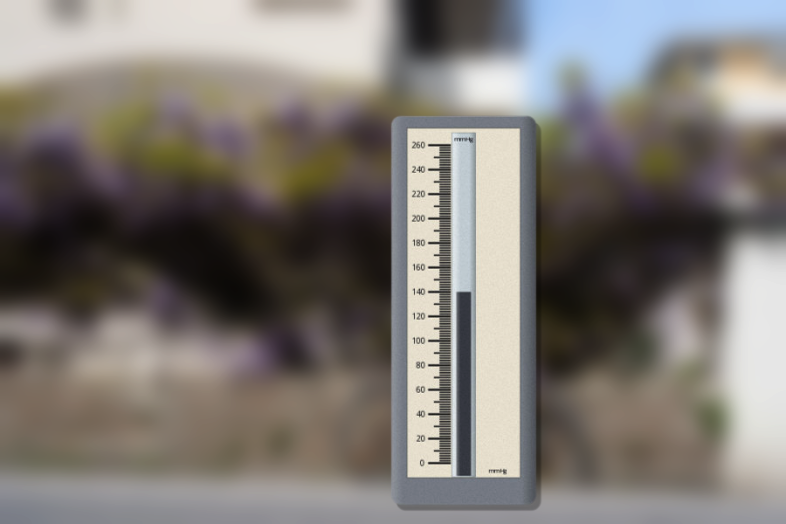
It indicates 140 mmHg
